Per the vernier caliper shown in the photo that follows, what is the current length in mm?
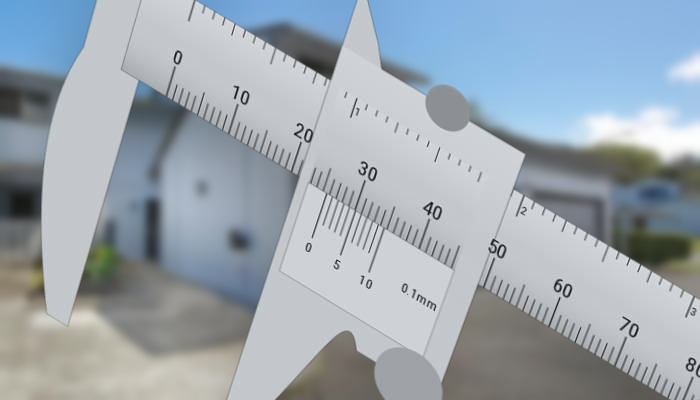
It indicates 25.6 mm
